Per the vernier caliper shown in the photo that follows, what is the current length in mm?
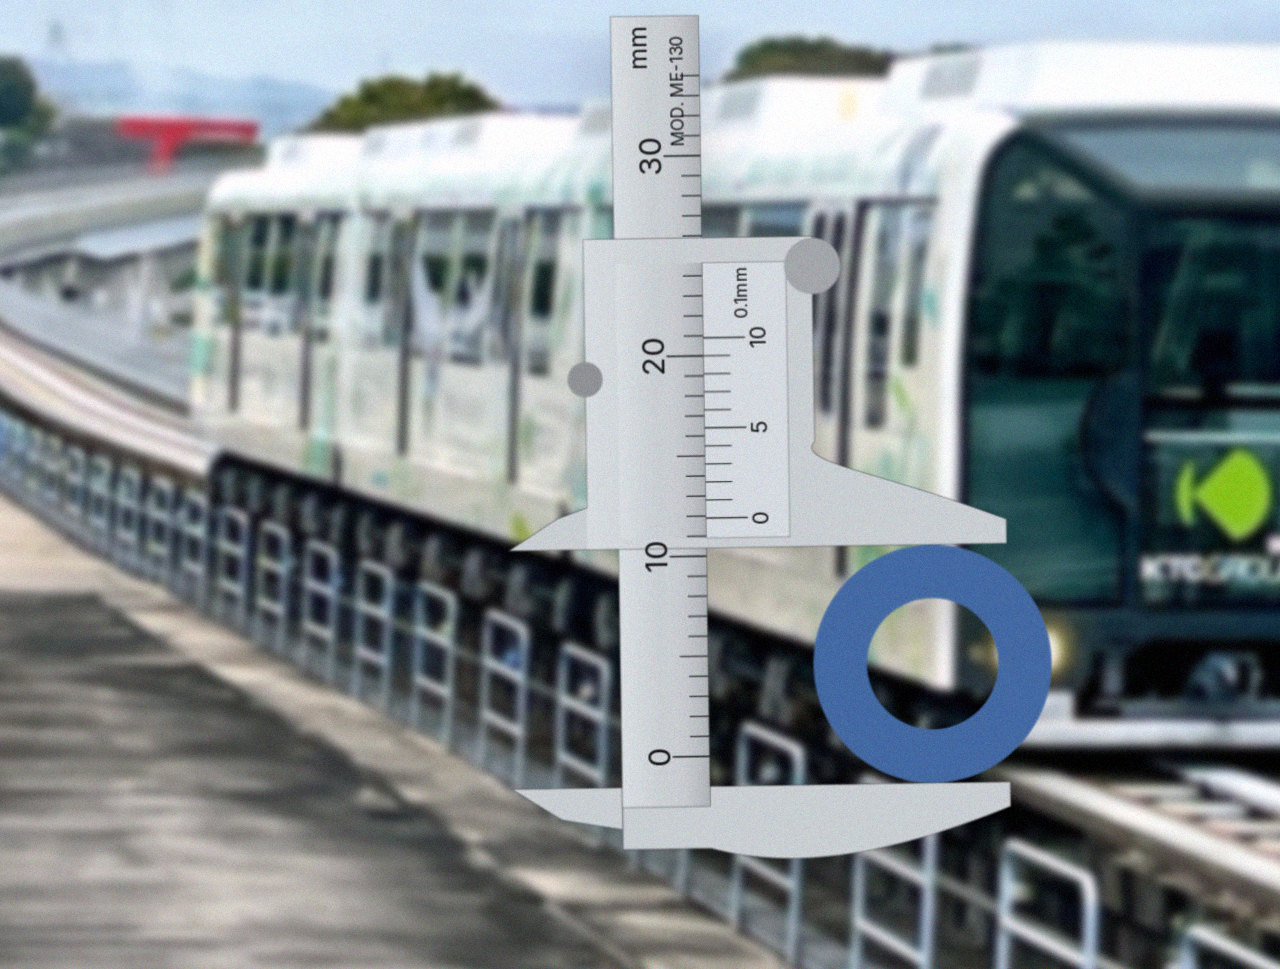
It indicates 11.9 mm
